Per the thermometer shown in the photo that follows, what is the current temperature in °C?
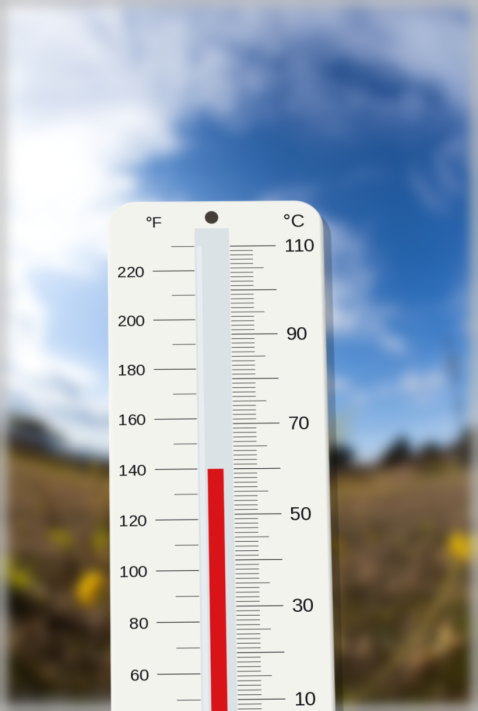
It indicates 60 °C
